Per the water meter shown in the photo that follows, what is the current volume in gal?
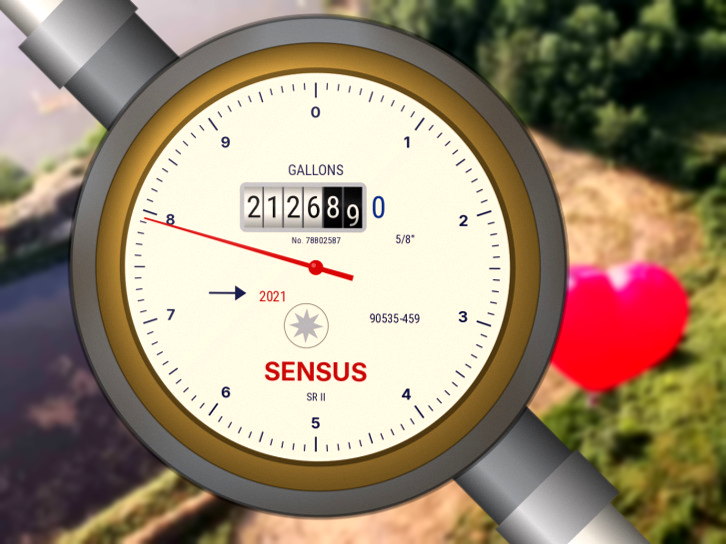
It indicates 2126887.9 gal
